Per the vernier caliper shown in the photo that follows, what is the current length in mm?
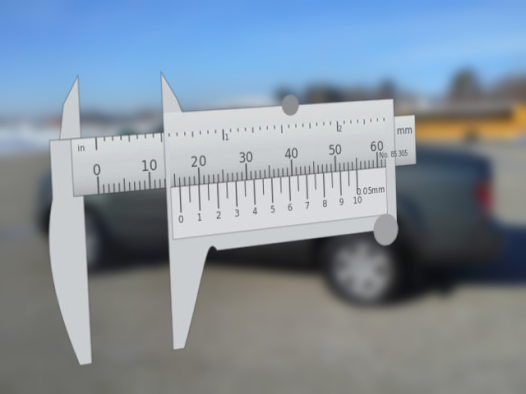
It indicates 16.0 mm
